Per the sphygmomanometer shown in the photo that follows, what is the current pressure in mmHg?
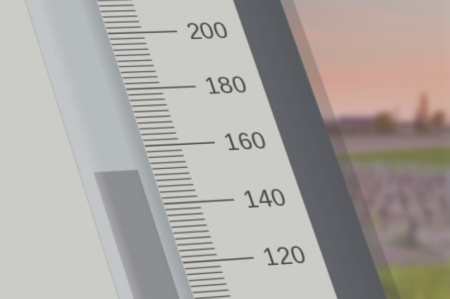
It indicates 152 mmHg
